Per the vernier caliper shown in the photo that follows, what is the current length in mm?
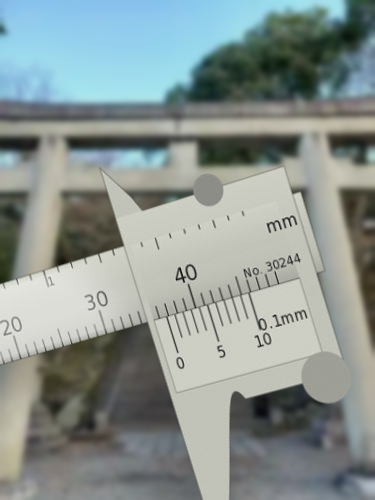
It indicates 36.8 mm
